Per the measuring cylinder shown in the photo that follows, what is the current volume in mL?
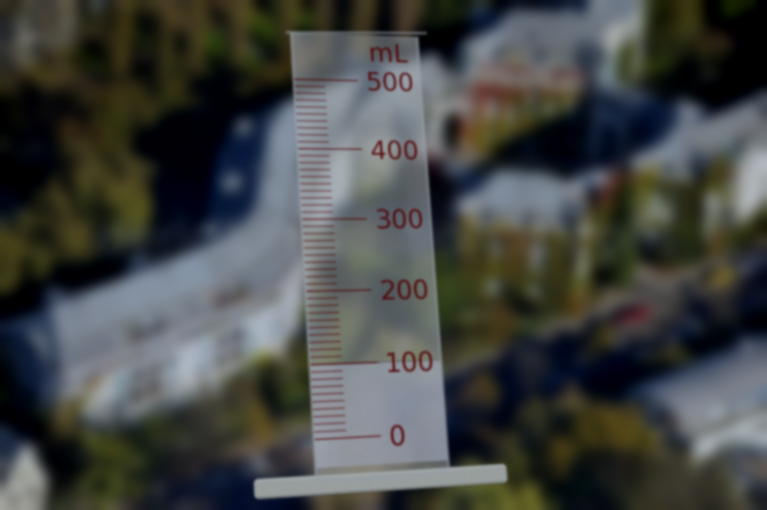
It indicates 100 mL
